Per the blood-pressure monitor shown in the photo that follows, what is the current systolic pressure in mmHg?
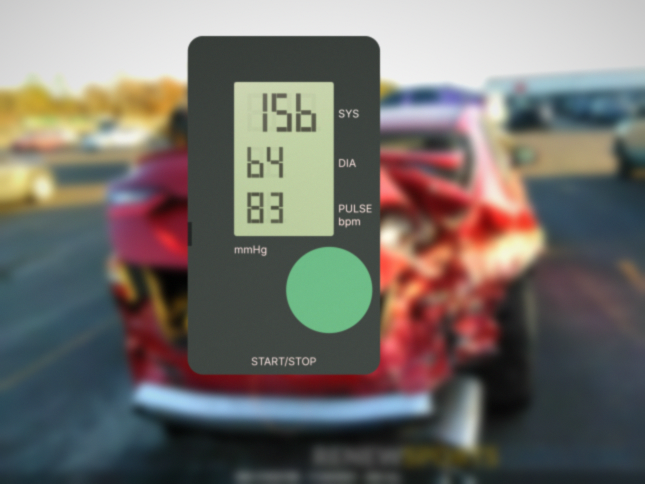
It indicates 156 mmHg
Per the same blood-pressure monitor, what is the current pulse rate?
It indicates 83 bpm
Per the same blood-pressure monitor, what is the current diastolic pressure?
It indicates 64 mmHg
